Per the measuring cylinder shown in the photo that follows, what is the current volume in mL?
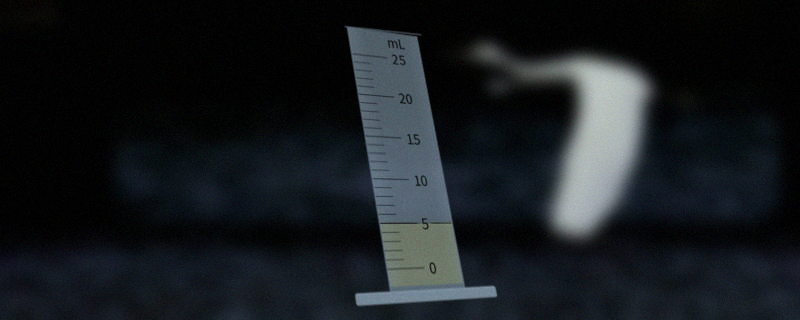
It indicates 5 mL
